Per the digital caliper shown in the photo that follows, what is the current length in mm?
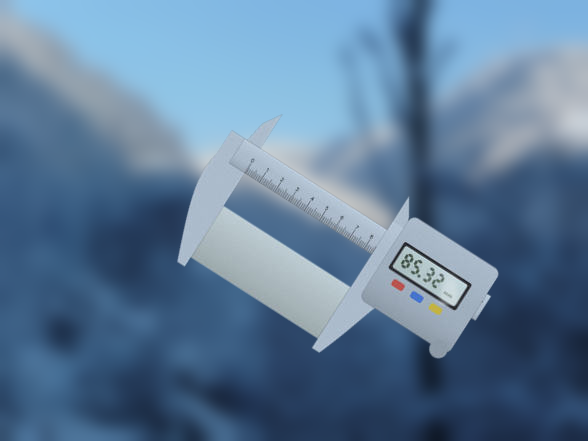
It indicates 85.32 mm
